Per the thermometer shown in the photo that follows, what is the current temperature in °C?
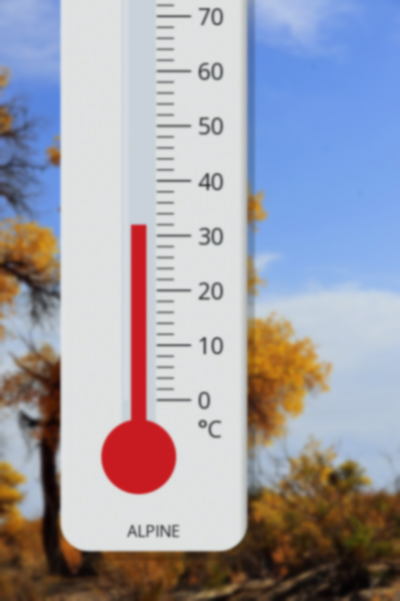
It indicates 32 °C
